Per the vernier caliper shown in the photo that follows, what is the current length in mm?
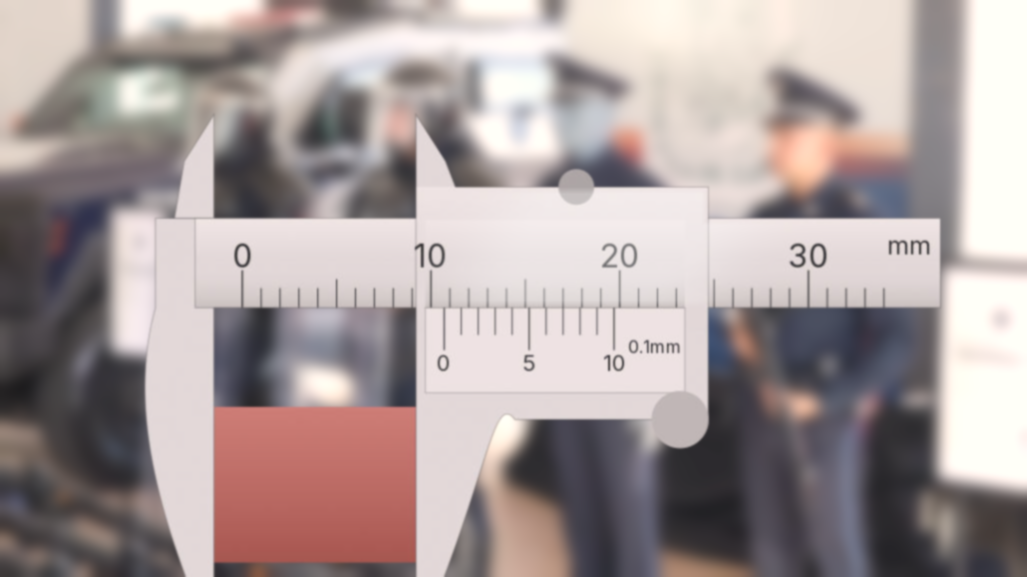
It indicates 10.7 mm
